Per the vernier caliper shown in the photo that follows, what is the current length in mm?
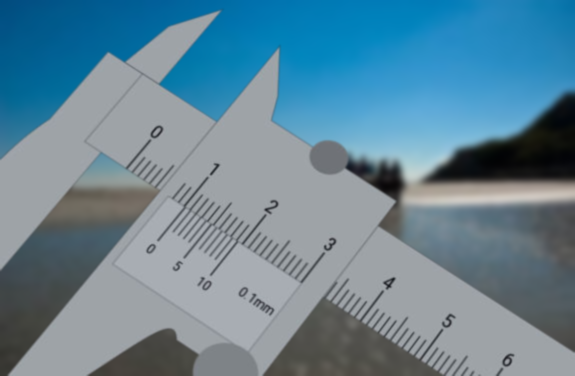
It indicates 10.2 mm
